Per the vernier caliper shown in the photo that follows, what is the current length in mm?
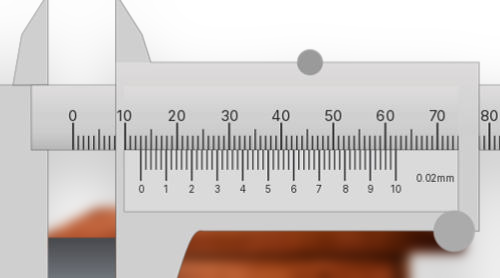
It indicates 13.0 mm
